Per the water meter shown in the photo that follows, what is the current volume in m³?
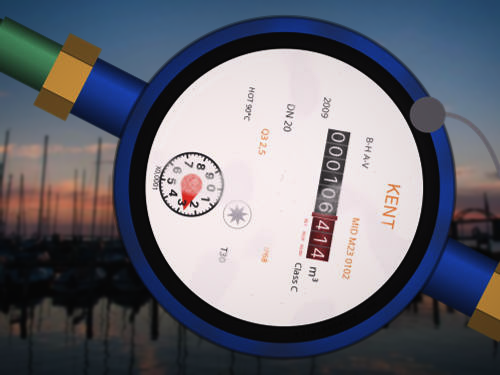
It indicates 106.4142 m³
